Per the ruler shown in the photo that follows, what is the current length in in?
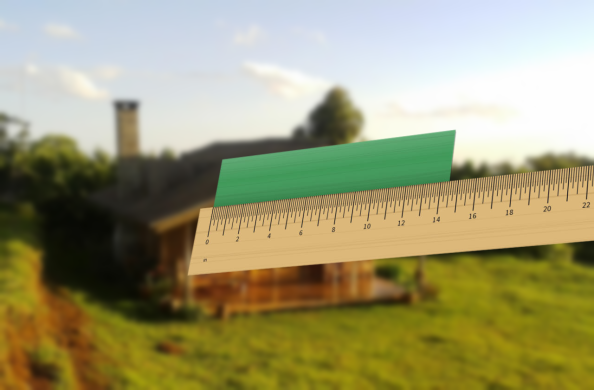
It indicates 14.5 in
